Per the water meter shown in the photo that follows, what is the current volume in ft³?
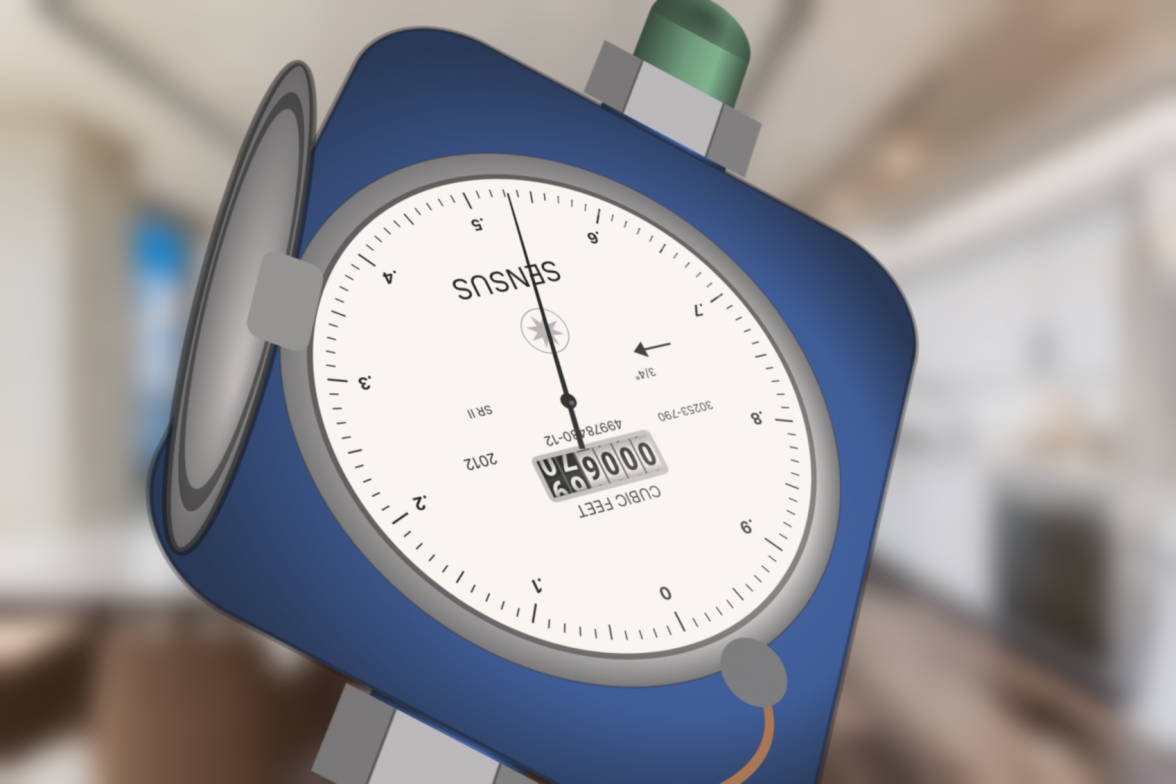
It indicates 669.53 ft³
